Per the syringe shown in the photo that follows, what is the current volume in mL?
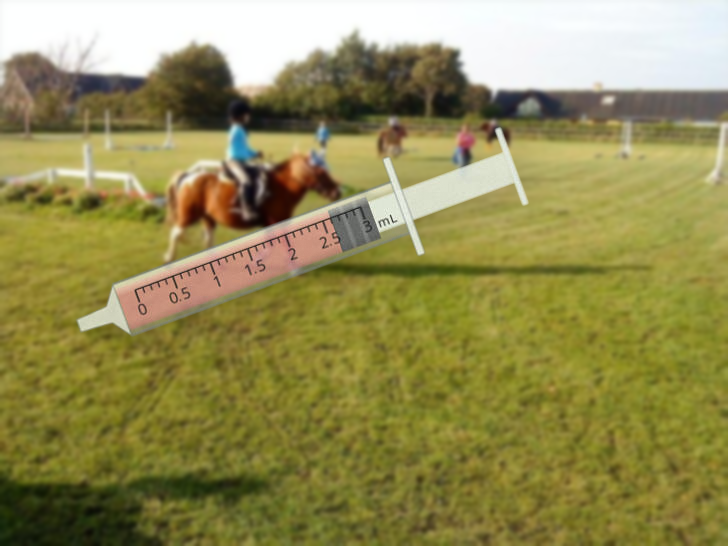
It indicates 2.6 mL
